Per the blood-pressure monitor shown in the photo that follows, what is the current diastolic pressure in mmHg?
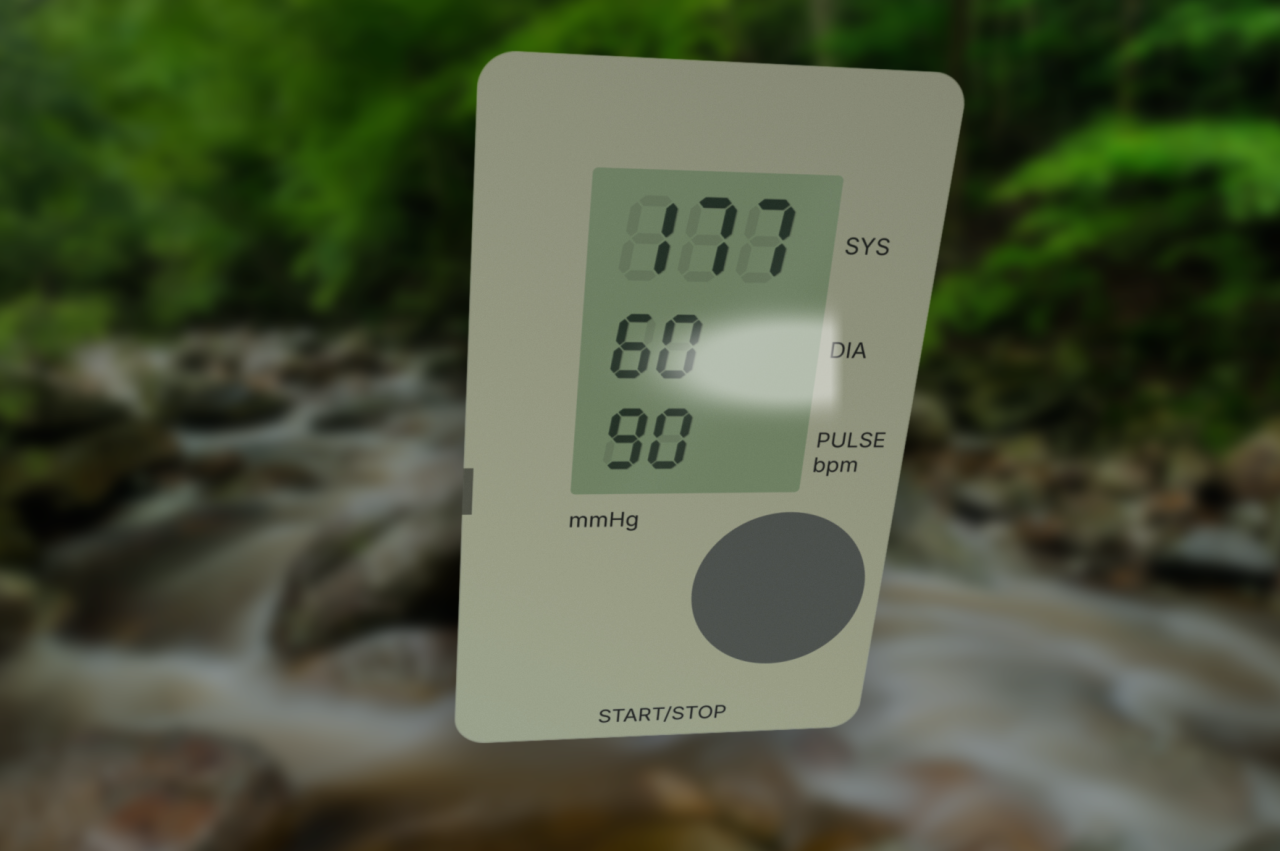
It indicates 60 mmHg
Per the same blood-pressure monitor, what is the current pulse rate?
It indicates 90 bpm
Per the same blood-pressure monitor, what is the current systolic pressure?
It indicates 177 mmHg
